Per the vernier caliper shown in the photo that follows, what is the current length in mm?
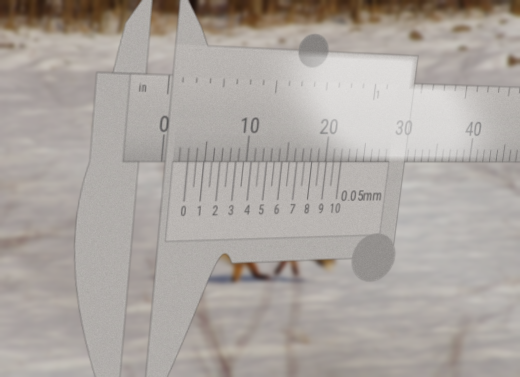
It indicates 3.0 mm
